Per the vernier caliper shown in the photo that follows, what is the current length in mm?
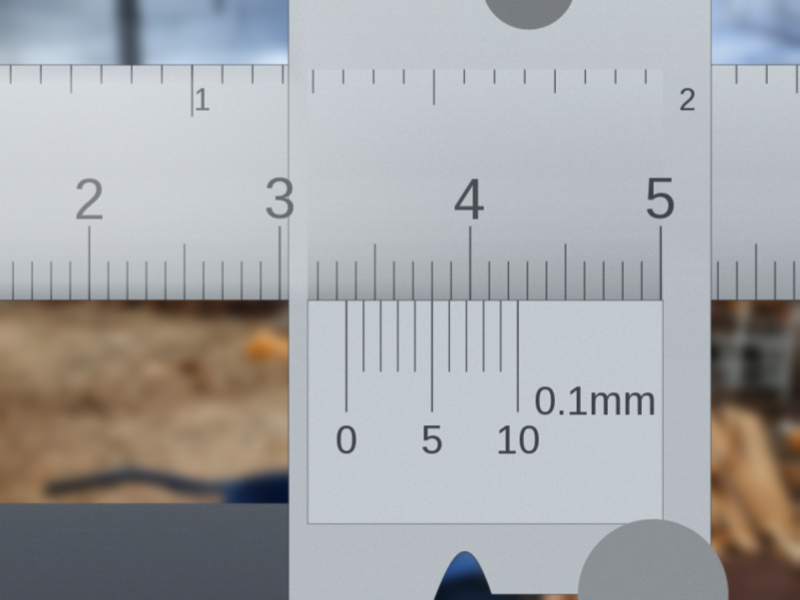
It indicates 33.5 mm
